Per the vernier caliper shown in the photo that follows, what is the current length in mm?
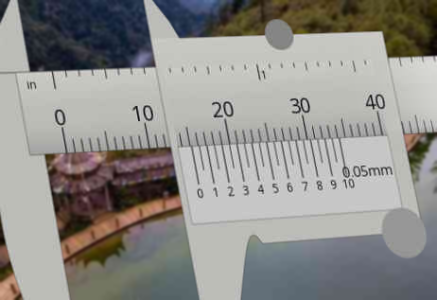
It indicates 15.2 mm
